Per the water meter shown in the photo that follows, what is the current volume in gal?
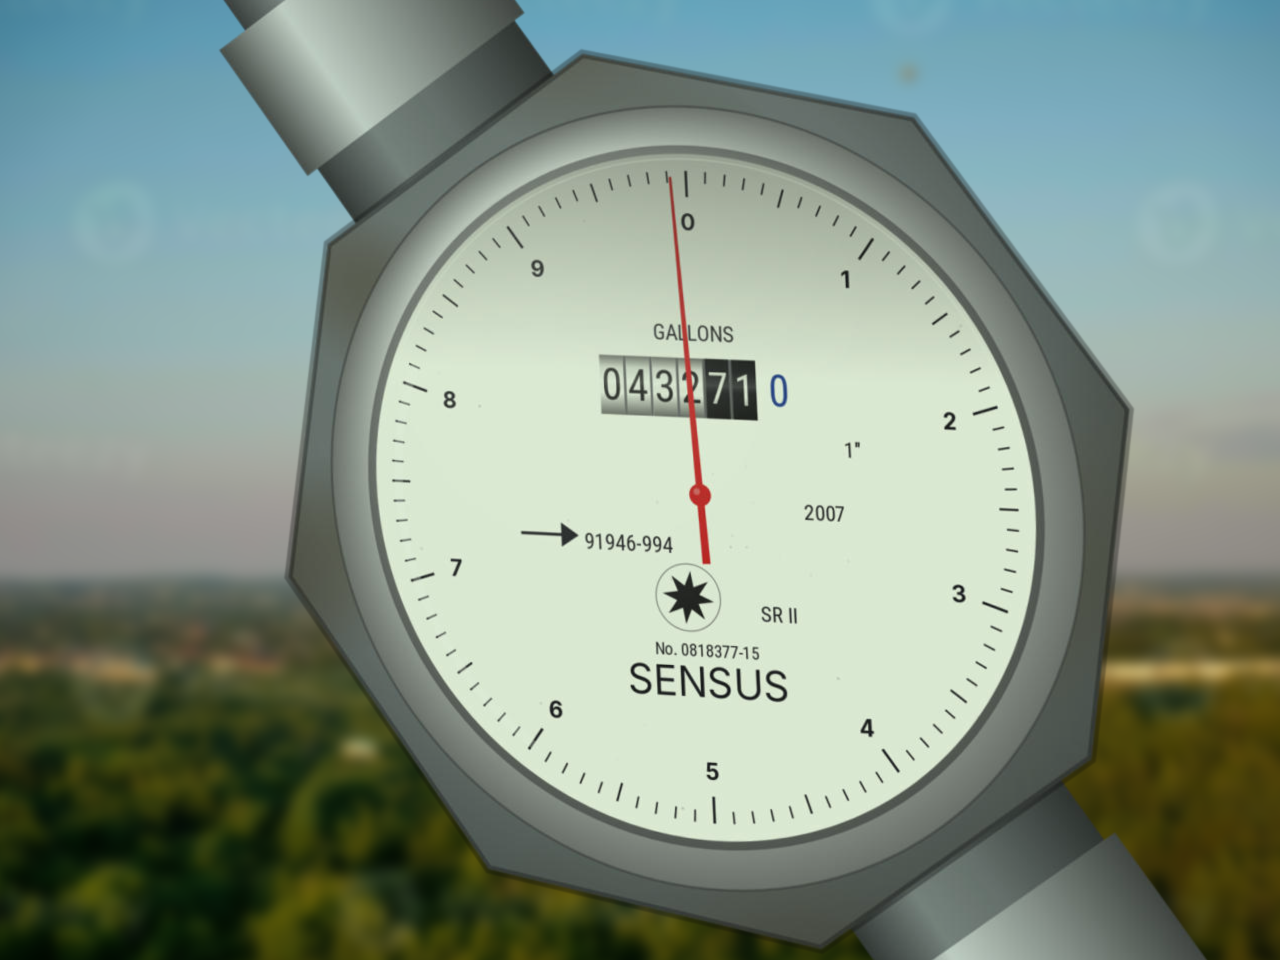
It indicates 432709.9 gal
